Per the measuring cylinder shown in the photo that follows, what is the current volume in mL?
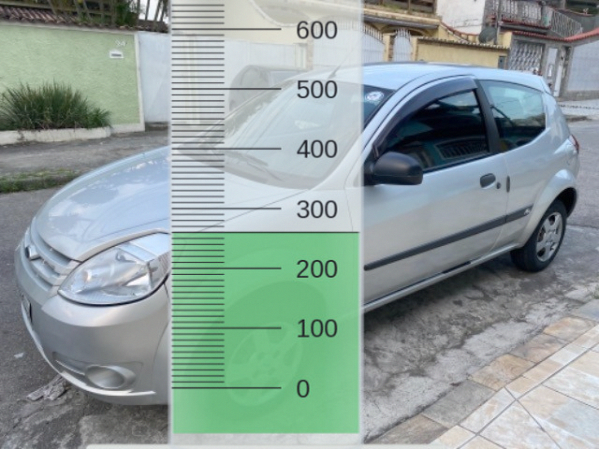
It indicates 260 mL
